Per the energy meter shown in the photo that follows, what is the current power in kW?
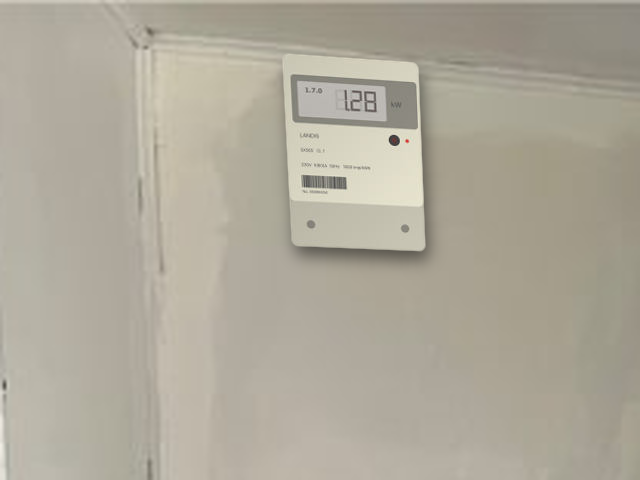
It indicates 1.28 kW
